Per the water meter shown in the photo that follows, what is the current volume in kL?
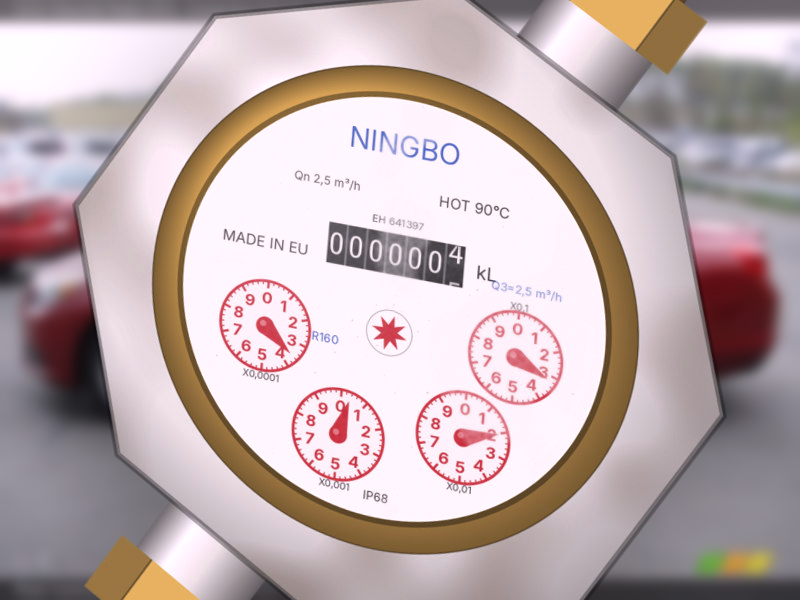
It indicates 4.3203 kL
